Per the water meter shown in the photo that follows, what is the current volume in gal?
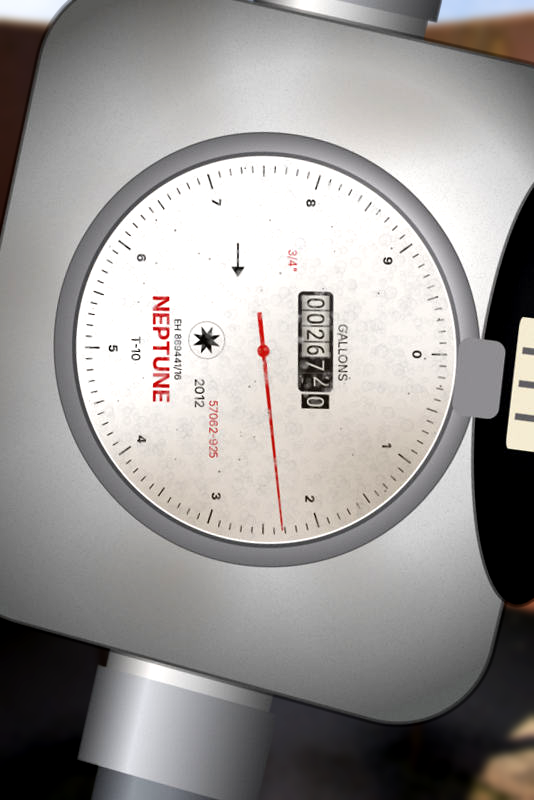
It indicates 26722.3 gal
